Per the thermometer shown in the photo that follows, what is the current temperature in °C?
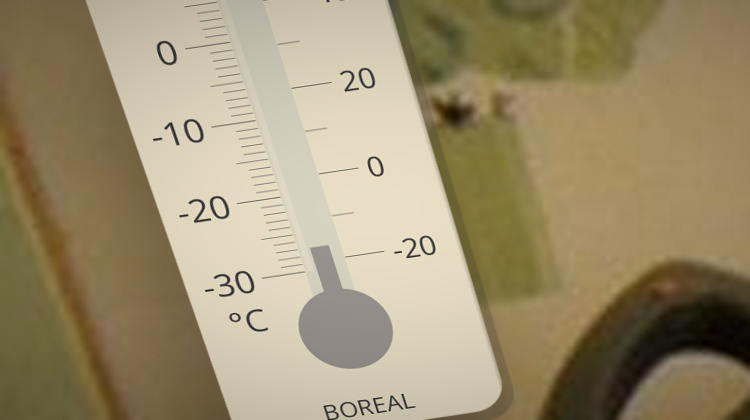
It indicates -27 °C
